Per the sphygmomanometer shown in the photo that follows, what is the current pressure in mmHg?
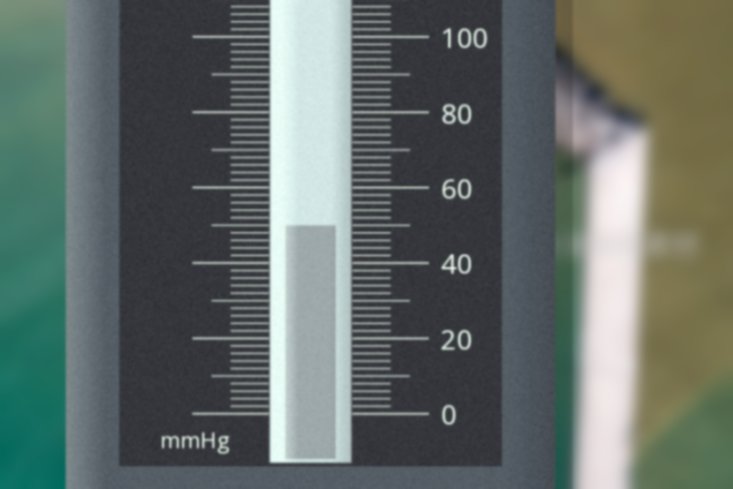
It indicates 50 mmHg
